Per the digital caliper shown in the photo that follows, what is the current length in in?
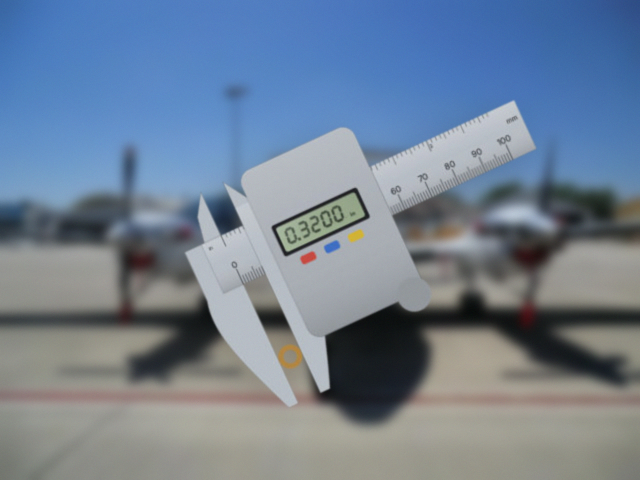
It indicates 0.3200 in
